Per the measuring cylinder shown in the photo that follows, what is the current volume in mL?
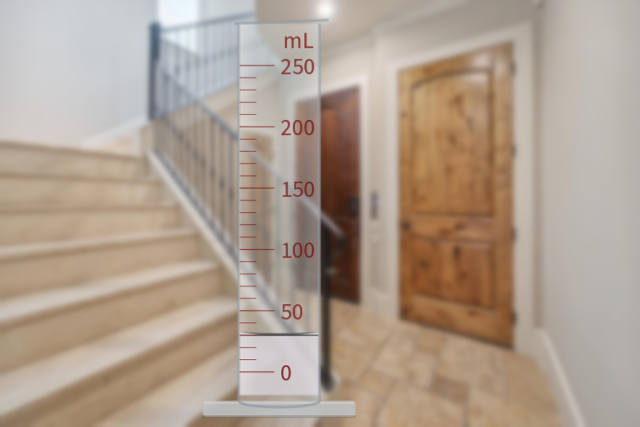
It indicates 30 mL
